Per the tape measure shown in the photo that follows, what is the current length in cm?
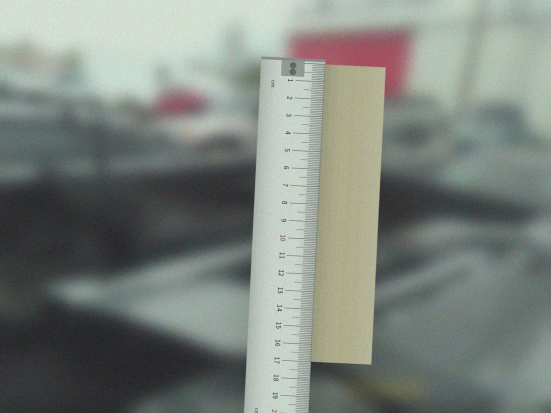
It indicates 17 cm
